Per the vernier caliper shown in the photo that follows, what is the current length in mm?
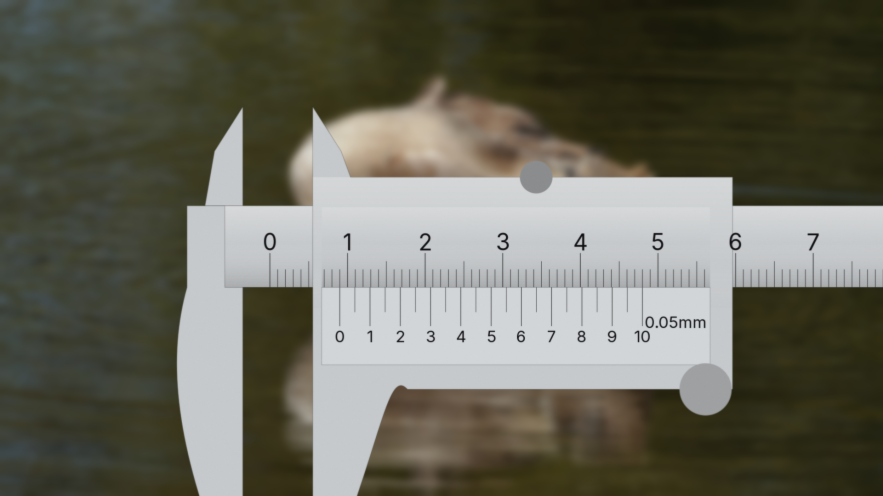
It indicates 9.0 mm
